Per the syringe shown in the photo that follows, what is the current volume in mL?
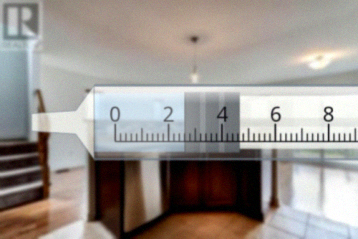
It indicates 2.6 mL
